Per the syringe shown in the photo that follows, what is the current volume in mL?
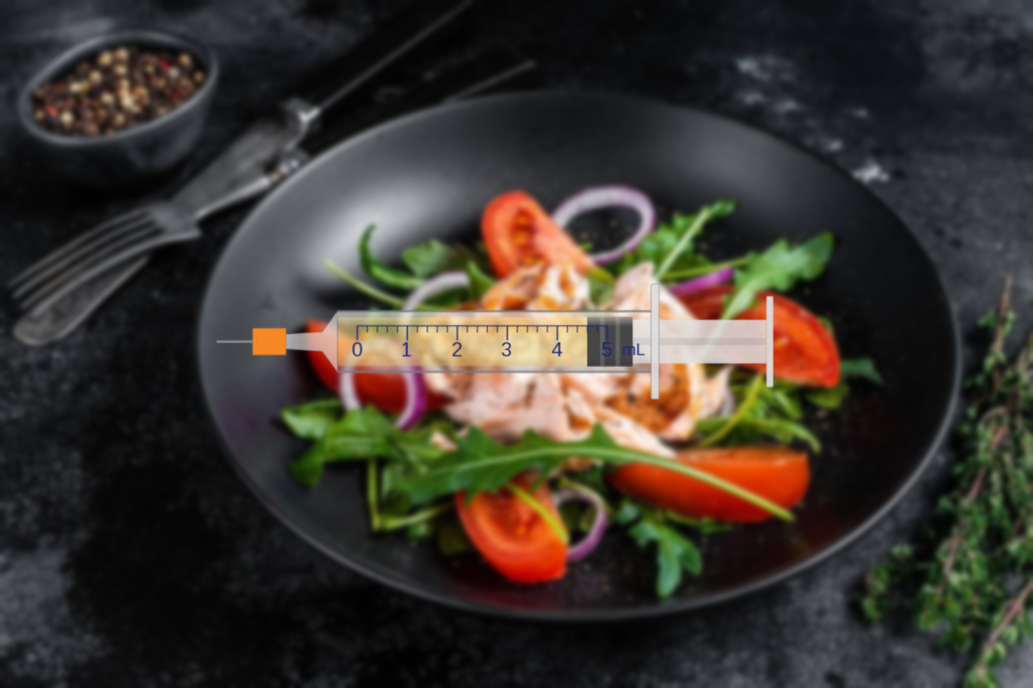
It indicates 4.6 mL
